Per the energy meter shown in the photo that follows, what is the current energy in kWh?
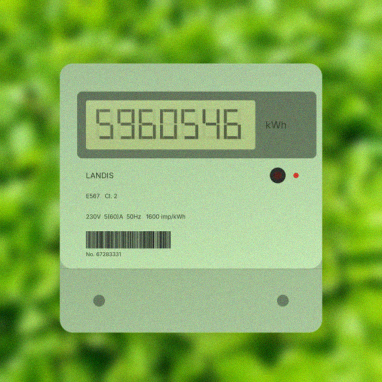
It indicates 5960546 kWh
